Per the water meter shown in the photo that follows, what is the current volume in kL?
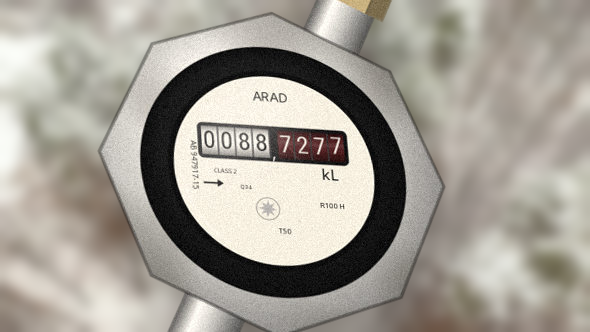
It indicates 88.7277 kL
